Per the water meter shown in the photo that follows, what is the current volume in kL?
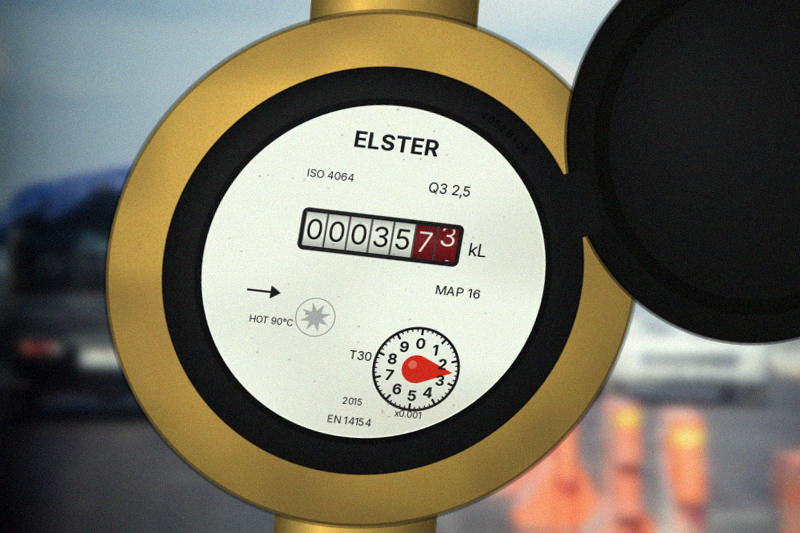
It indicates 35.732 kL
